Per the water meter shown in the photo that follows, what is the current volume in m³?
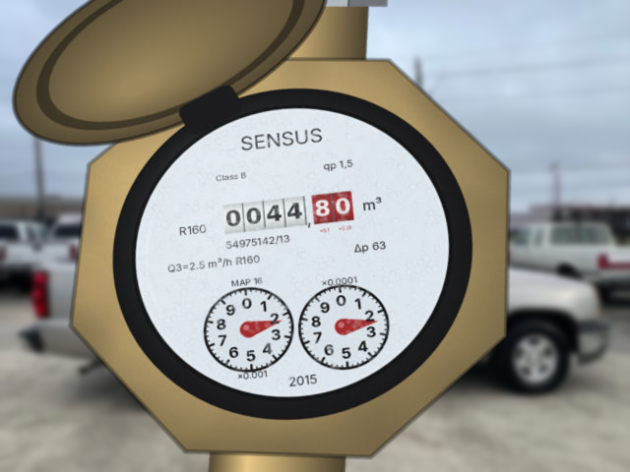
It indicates 44.8022 m³
